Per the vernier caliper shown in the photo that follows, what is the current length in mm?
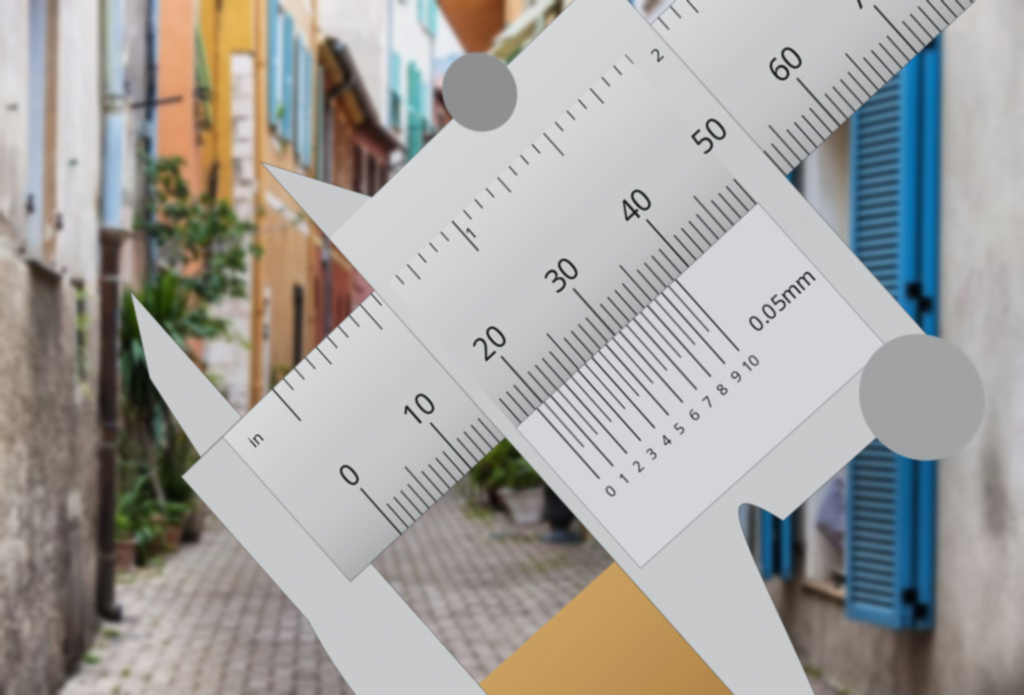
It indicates 19.2 mm
